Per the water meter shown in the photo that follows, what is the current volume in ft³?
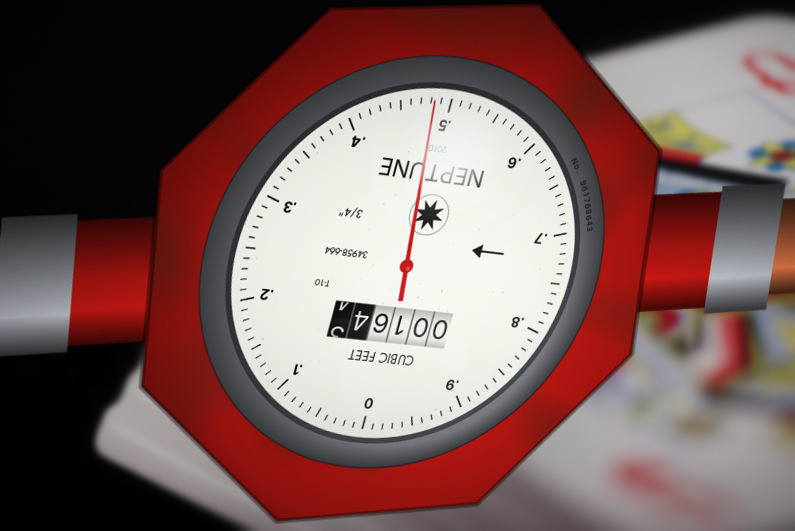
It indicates 1643.48 ft³
